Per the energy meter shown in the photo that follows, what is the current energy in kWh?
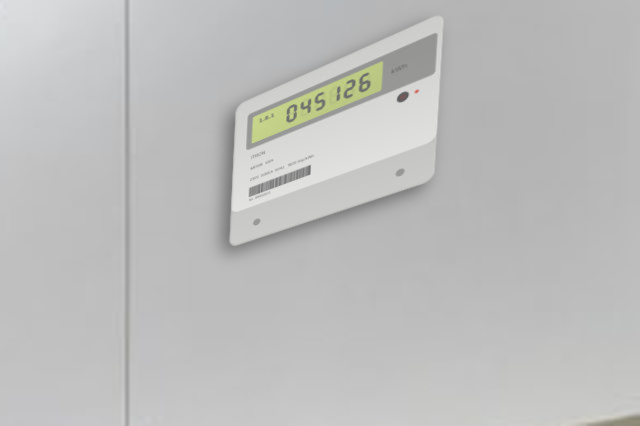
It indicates 45126 kWh
